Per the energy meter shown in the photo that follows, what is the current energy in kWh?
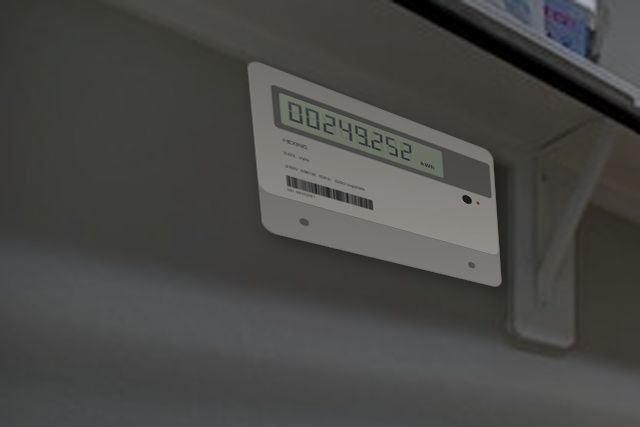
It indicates 249.252 kWh
